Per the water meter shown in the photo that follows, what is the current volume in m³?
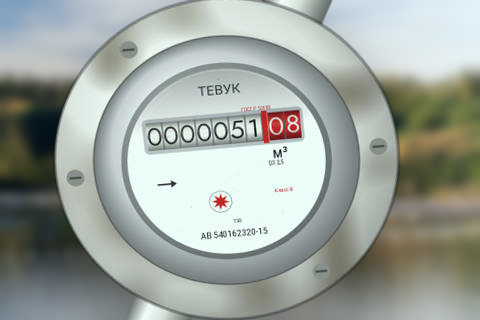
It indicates 51.08 m³
